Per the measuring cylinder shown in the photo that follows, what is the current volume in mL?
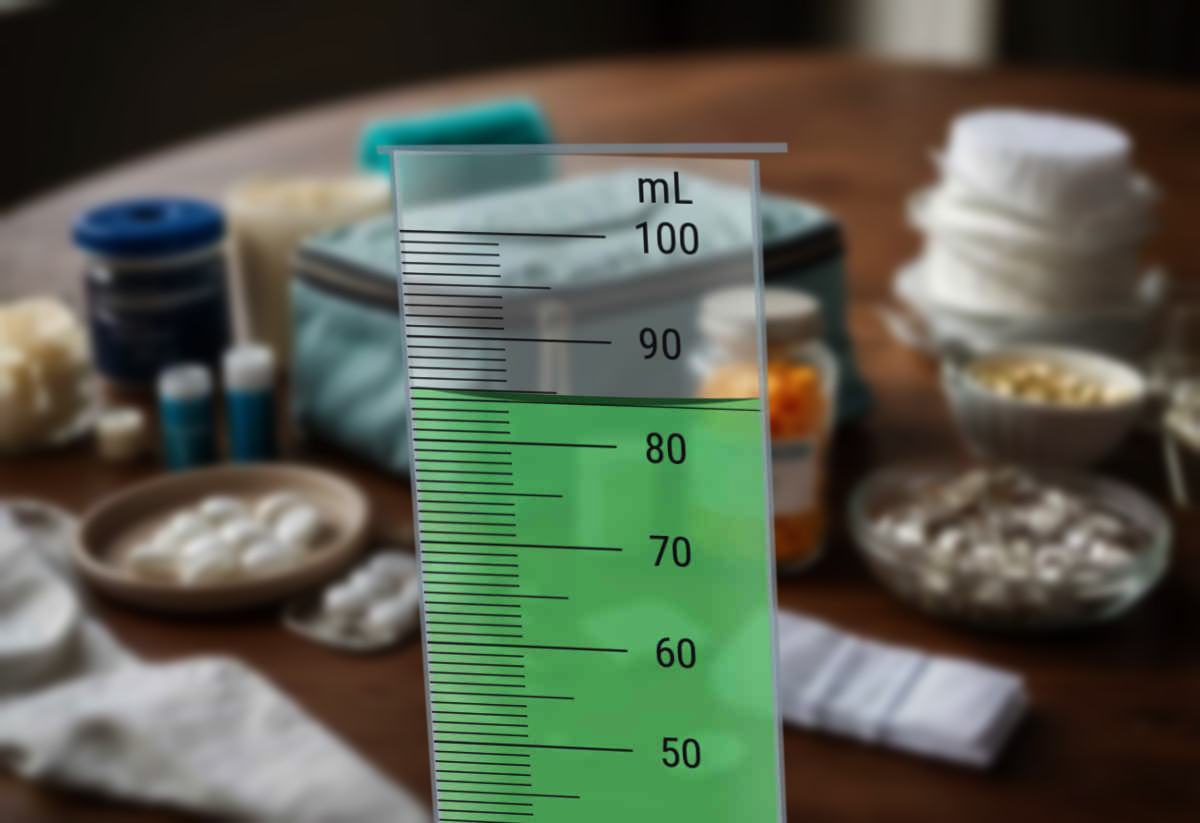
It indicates 84 mL
